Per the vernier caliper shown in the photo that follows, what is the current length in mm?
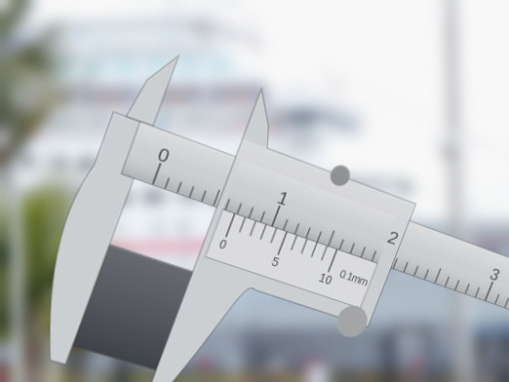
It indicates 6.8 mm
